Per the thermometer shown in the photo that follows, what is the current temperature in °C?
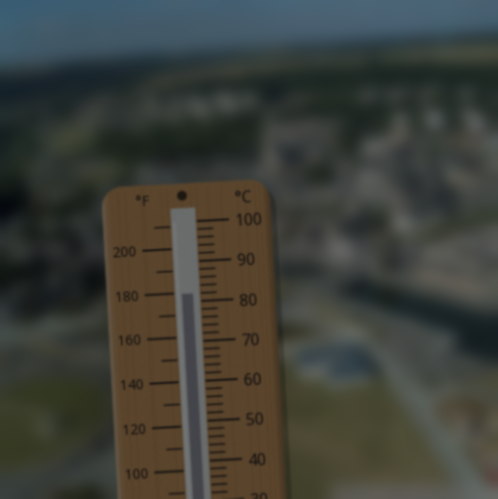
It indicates 82 °C
